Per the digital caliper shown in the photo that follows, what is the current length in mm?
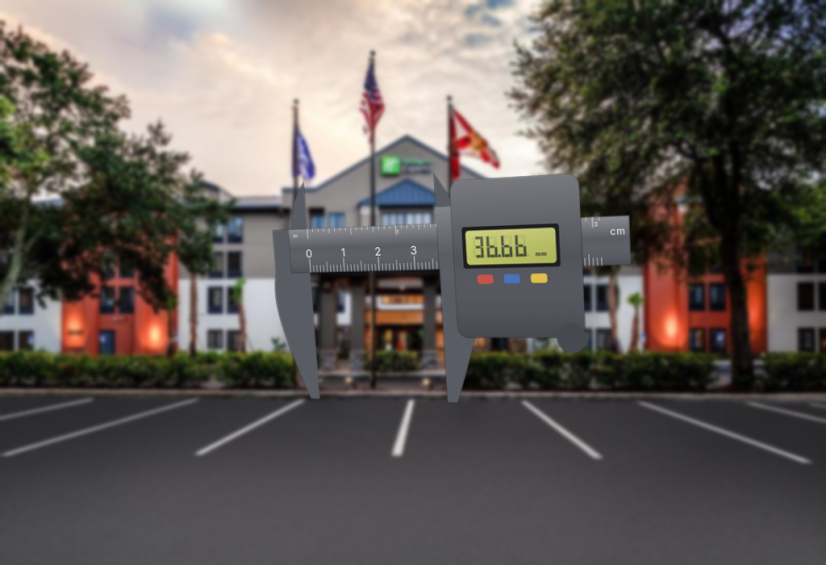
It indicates 36.66 mm
